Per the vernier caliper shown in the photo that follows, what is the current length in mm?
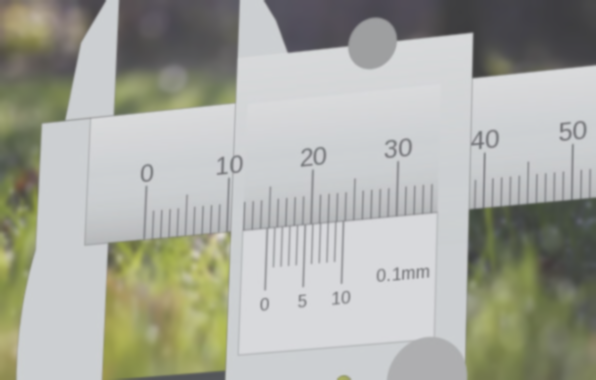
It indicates 14.8 mm
